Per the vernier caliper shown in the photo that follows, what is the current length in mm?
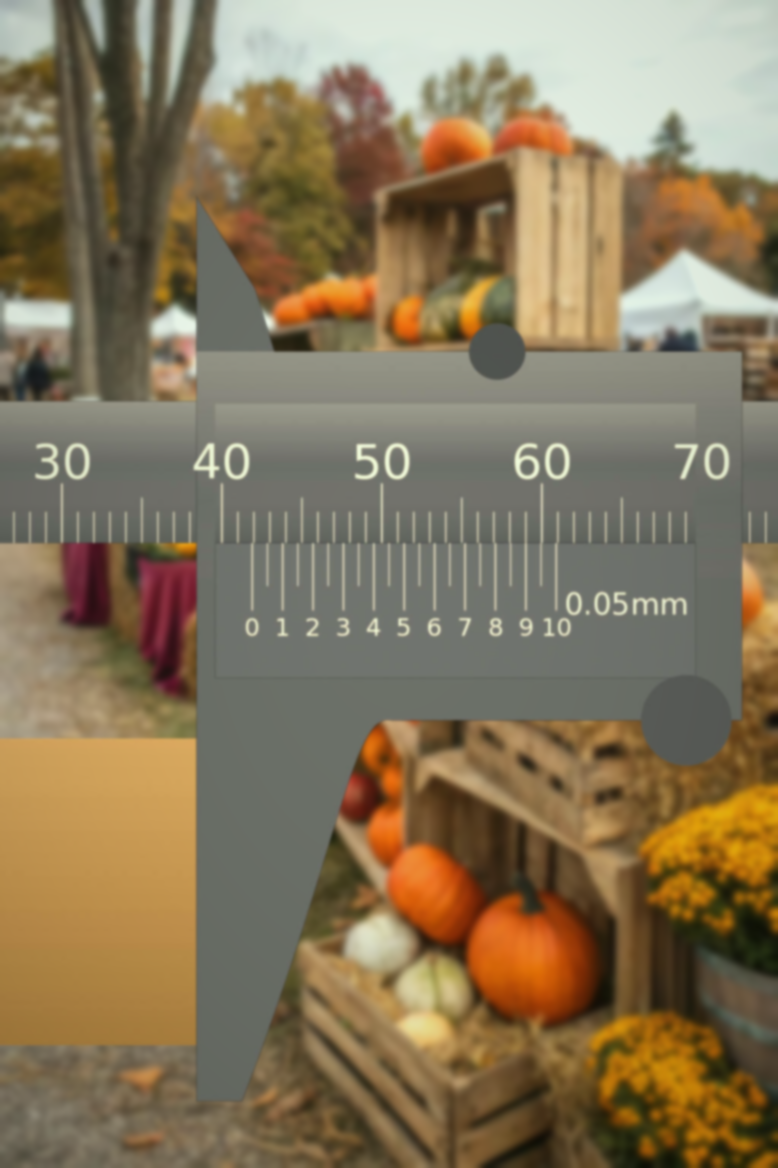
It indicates 41.9 mm
